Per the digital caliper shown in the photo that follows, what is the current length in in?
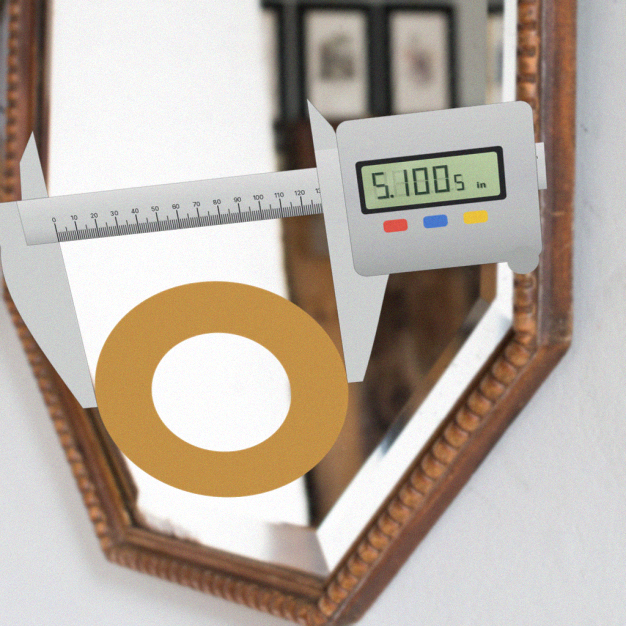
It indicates 5.1005 in
